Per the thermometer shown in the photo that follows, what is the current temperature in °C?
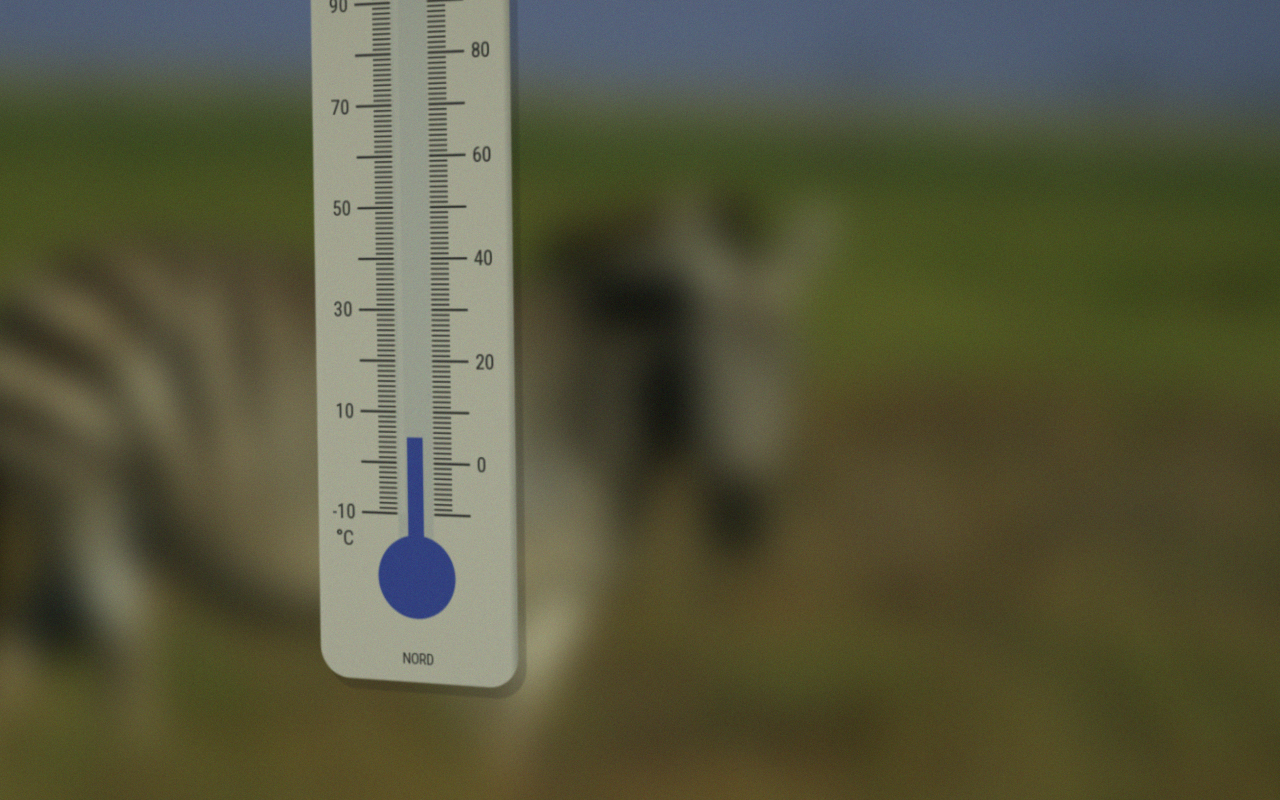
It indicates 5 °C
